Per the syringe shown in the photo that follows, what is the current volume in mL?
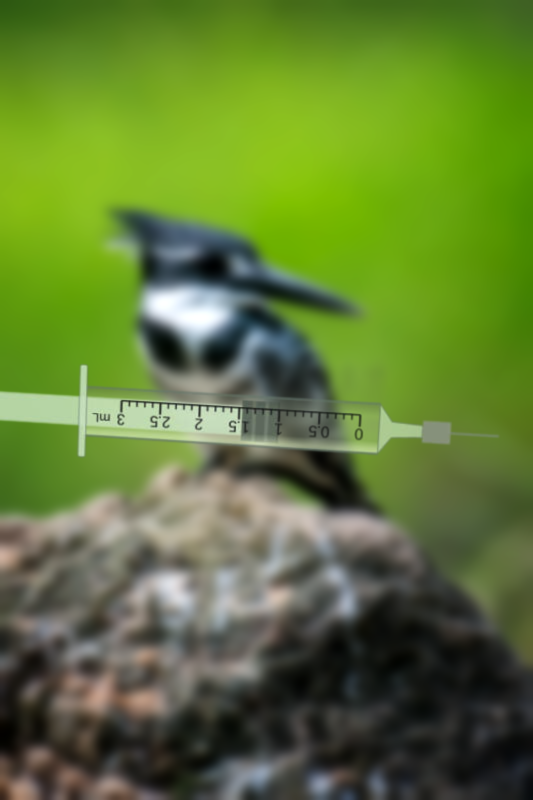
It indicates 1 mL
